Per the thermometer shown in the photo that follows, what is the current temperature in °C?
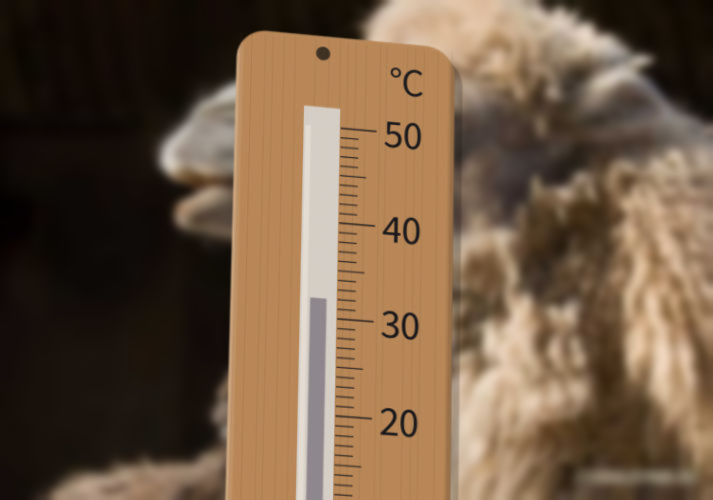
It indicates 32 °C
